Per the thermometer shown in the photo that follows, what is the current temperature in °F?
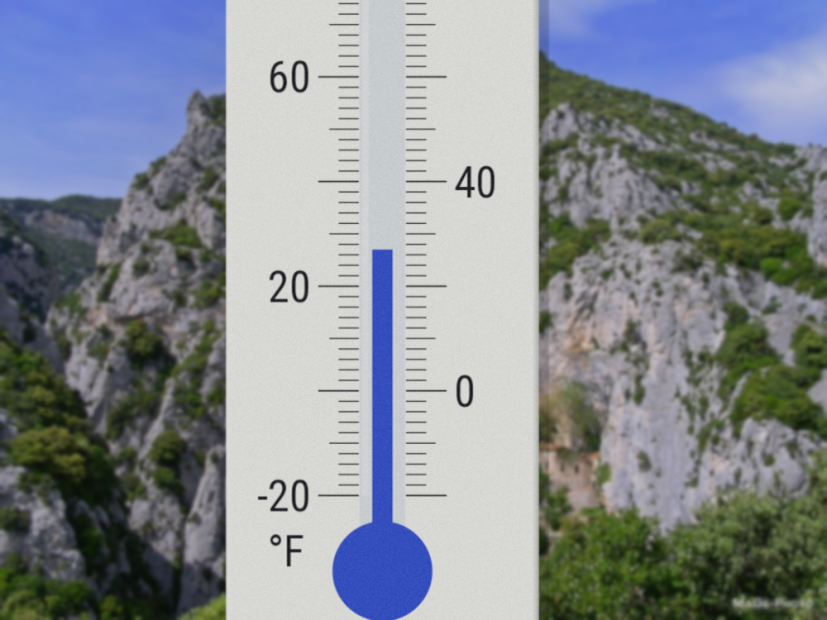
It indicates 27 °F
